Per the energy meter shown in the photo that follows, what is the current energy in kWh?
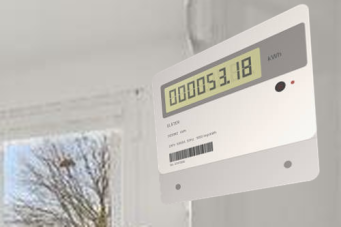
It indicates 53.18 kWh
